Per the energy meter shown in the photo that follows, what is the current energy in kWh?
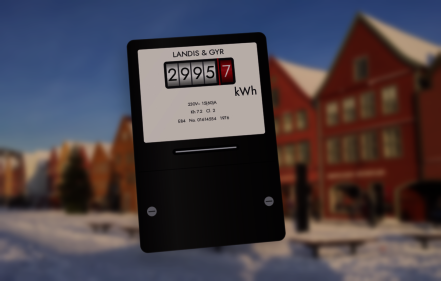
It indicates 2995.7 kWh
